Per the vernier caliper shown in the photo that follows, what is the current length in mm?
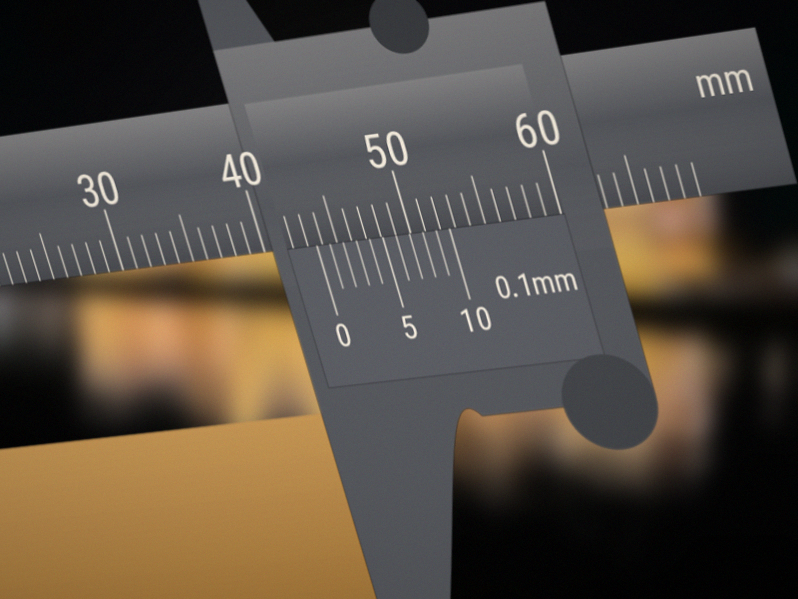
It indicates 43.6 mm
